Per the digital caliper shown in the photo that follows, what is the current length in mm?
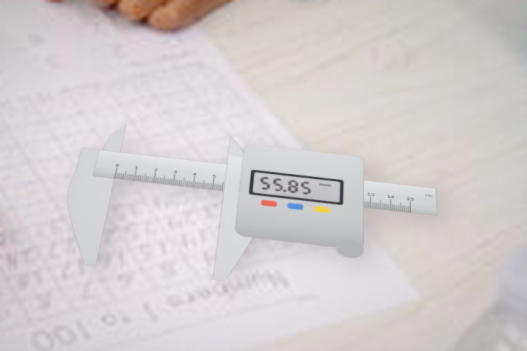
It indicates 55.85 mm
